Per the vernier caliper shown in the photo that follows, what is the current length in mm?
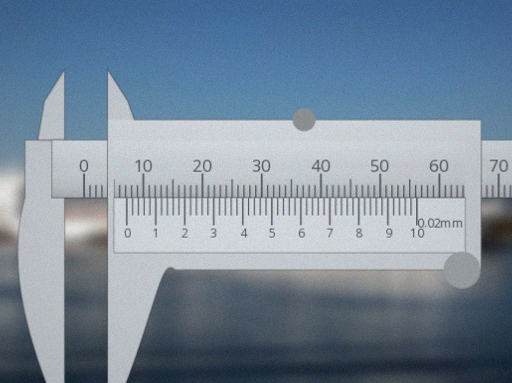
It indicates 7.2 mm
